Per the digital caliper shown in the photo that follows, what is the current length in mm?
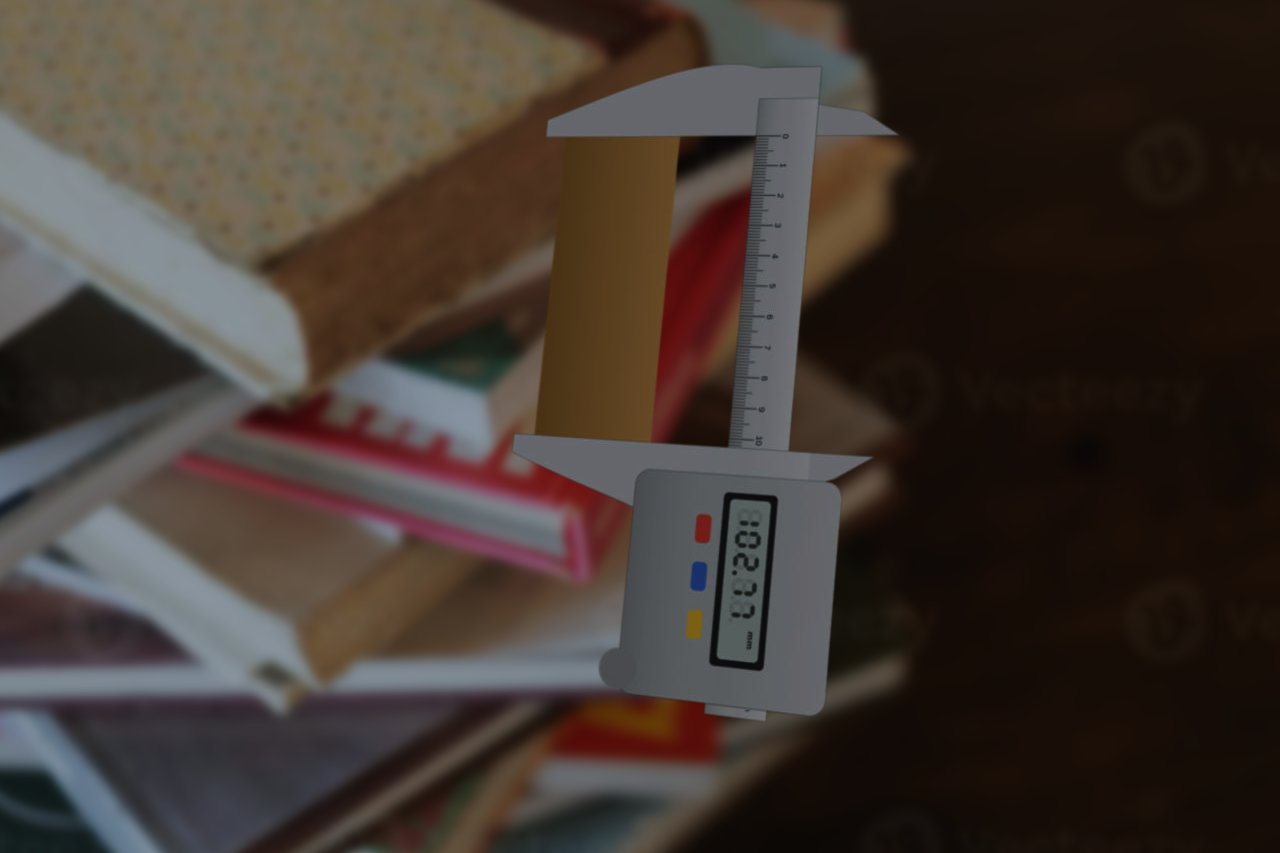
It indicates 102.77 mm
